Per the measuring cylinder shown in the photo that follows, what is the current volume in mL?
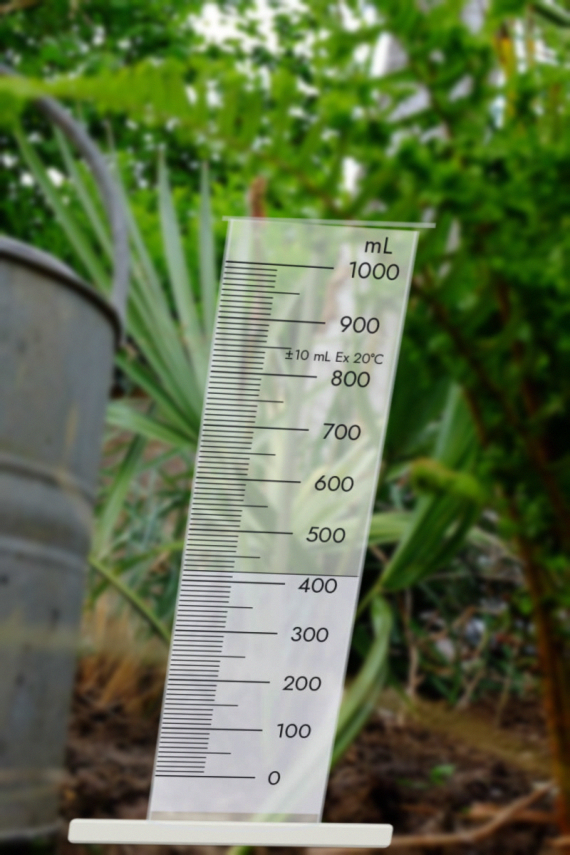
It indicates 420 mL
